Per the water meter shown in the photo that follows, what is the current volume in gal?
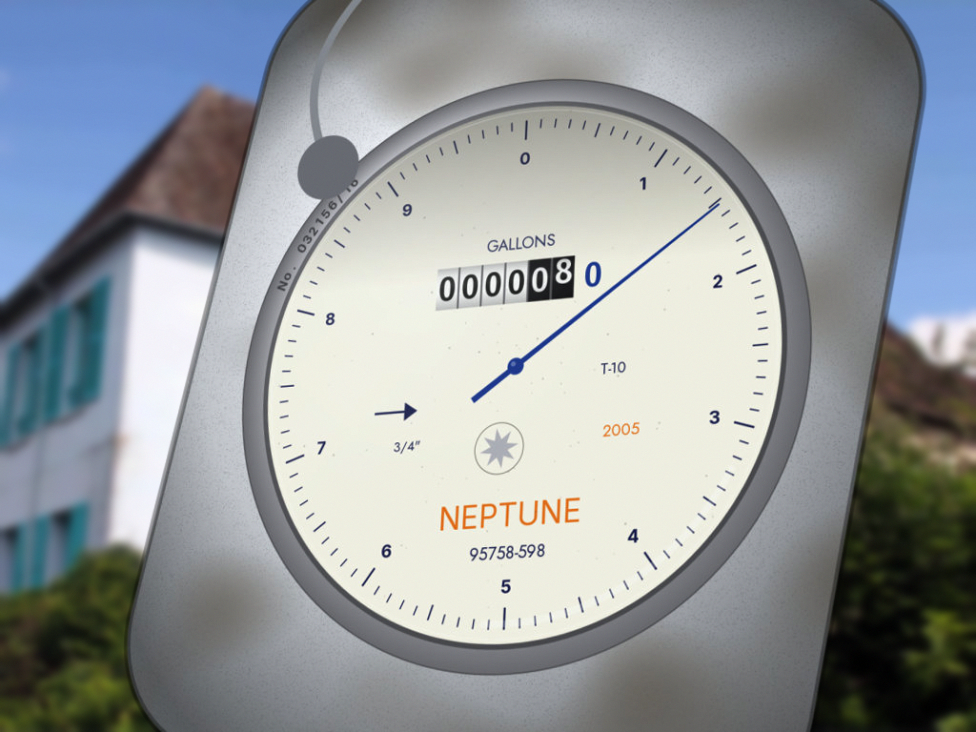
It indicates 81.5 gal
